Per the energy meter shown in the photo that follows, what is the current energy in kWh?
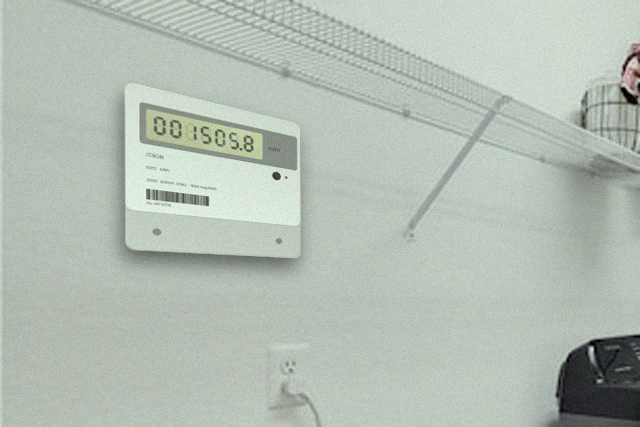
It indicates 1505.8 kWh
